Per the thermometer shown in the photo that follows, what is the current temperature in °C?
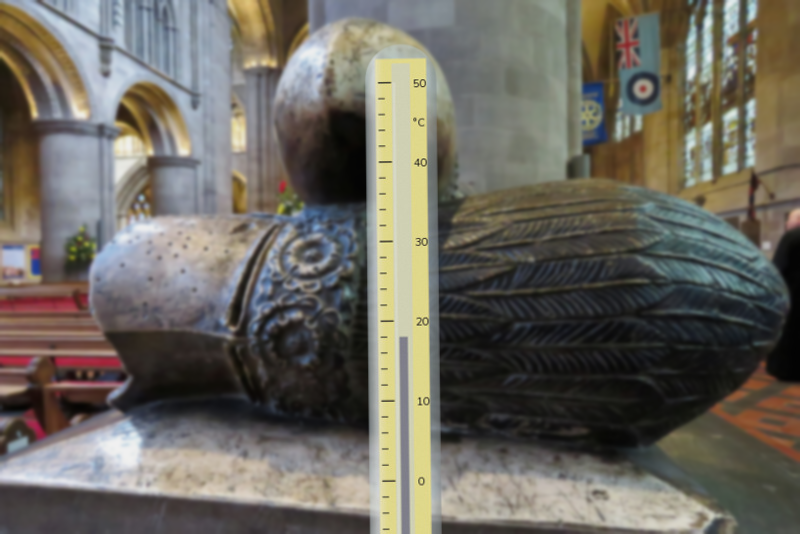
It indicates 18 °C
